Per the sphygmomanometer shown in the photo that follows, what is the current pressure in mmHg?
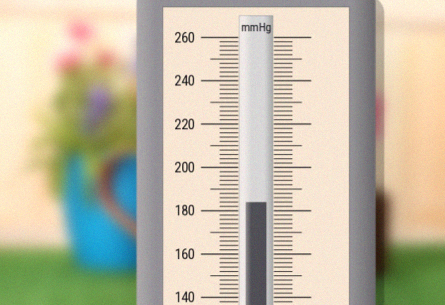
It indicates 184 mmHg
